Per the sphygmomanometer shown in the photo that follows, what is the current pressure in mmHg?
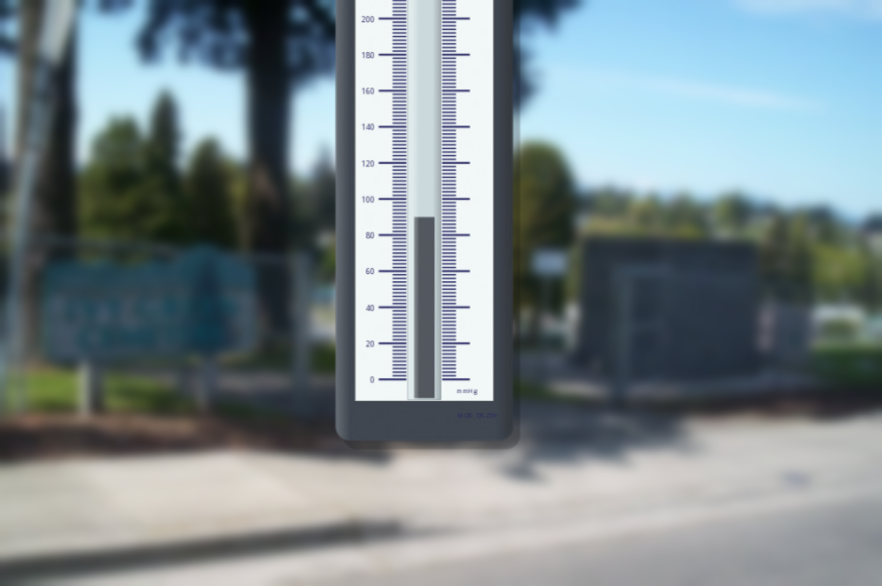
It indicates 90 mmHg
